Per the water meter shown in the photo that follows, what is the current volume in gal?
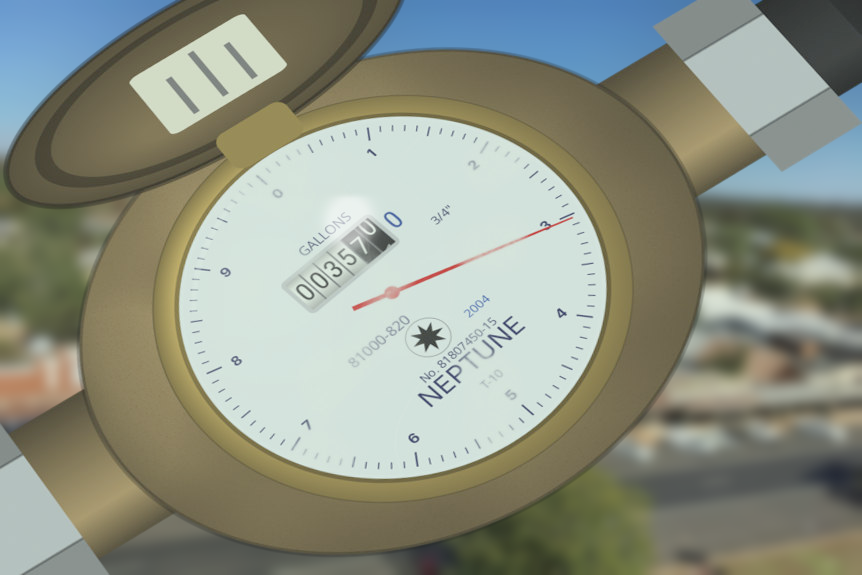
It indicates 35703.0 gal
